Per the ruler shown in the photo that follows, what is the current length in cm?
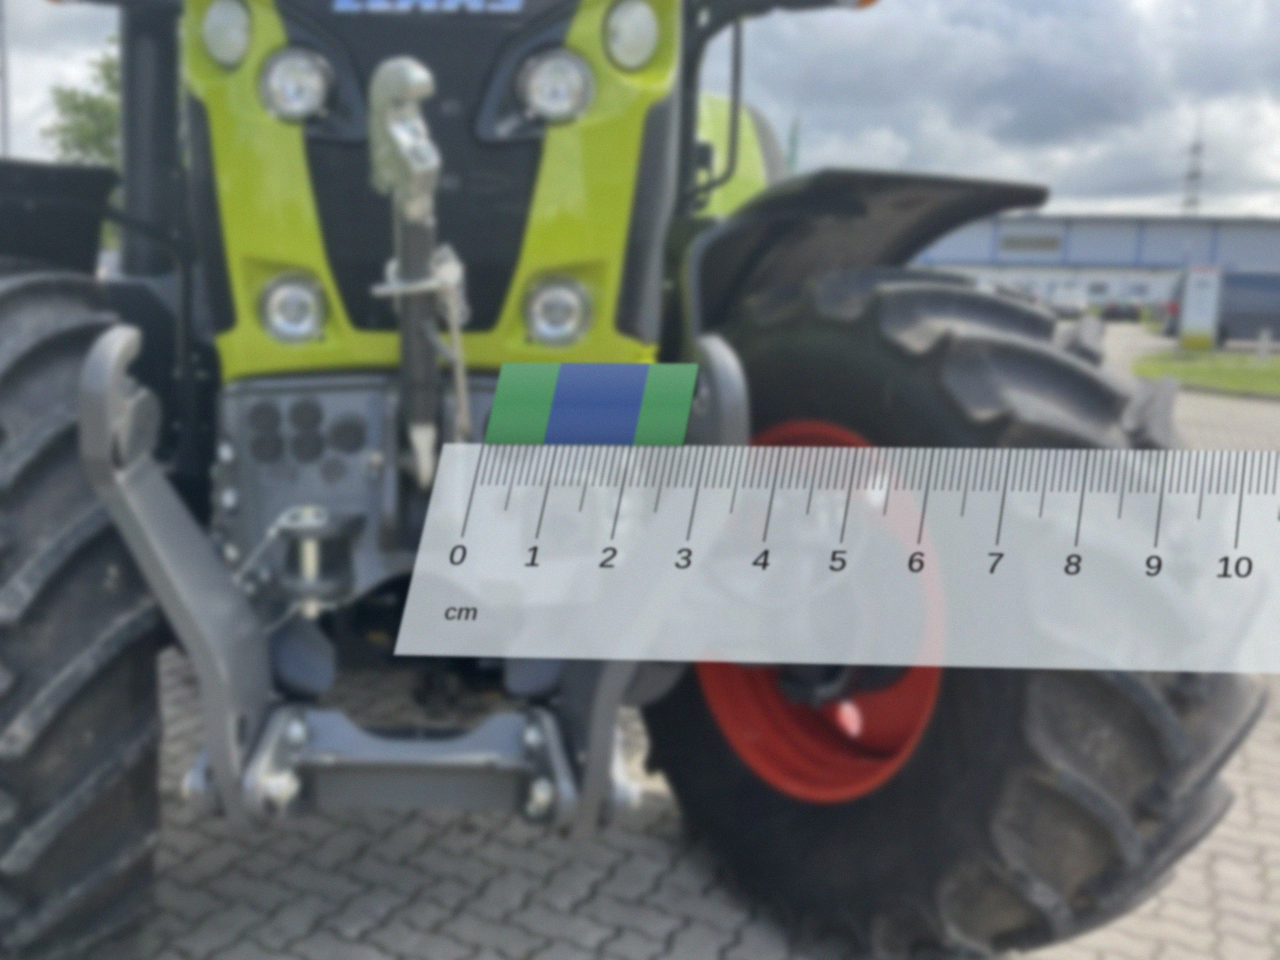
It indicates 2.7 cm
